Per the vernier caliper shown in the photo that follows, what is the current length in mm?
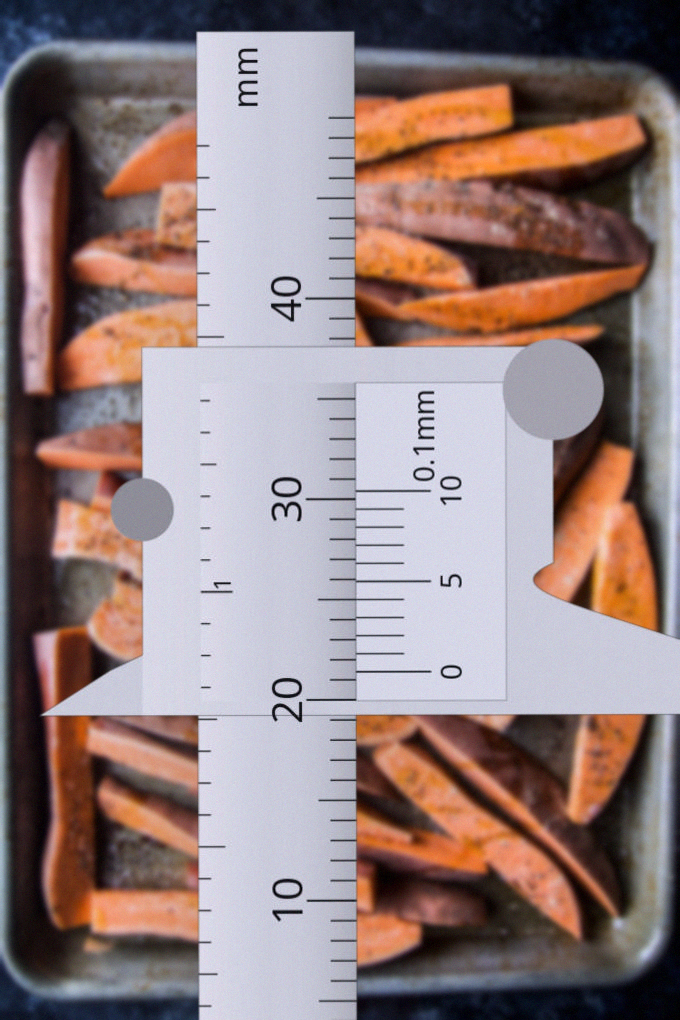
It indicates 21.4 mm
